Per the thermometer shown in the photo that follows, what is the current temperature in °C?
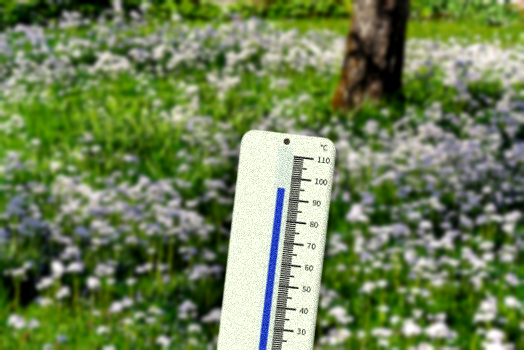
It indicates 95 °C
